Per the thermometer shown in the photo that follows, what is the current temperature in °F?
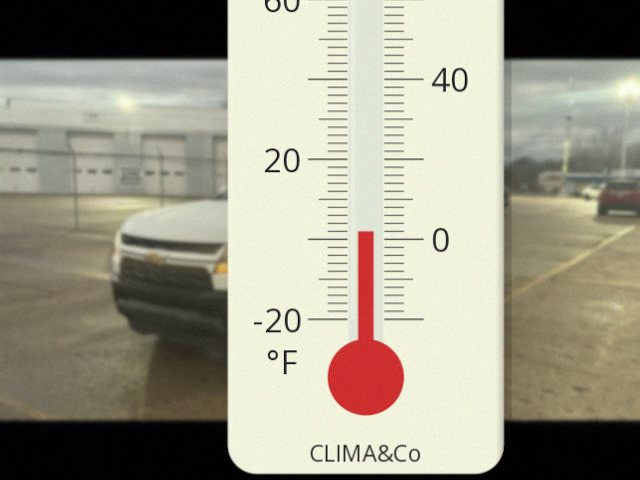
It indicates 2 °F
